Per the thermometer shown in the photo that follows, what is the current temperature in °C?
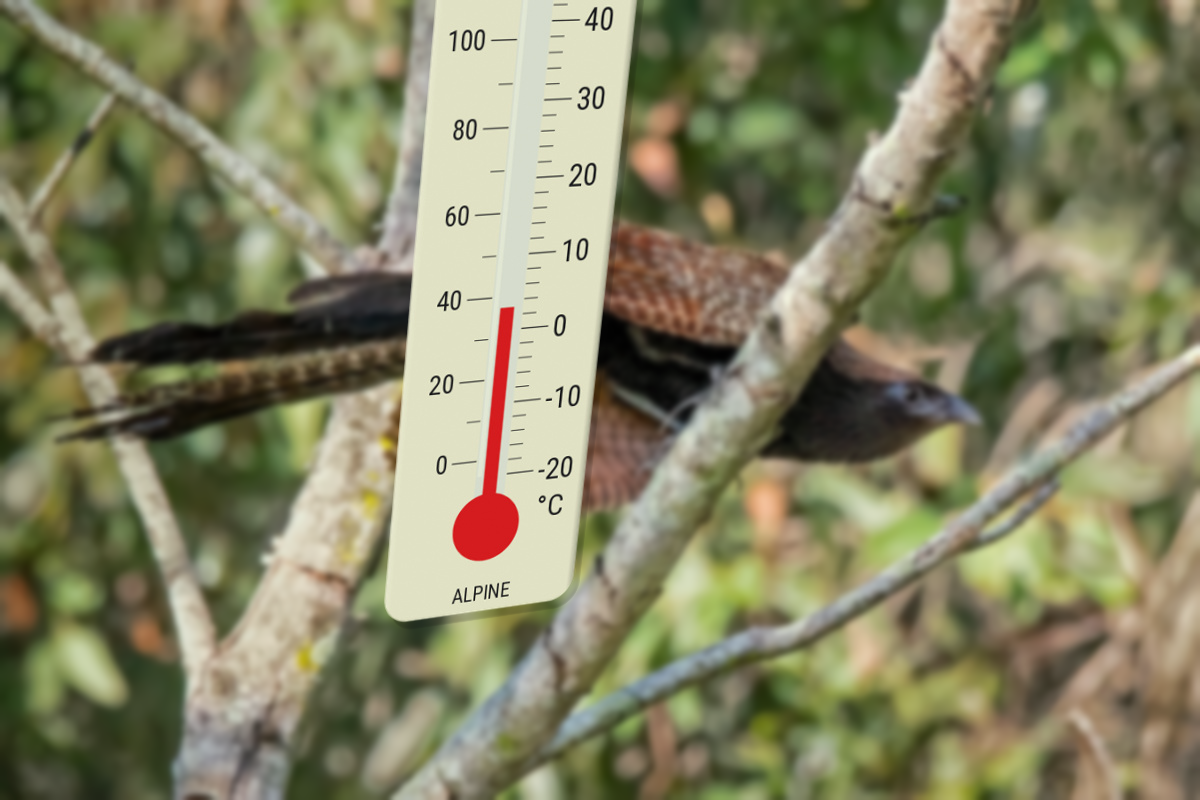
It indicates 3 °C
